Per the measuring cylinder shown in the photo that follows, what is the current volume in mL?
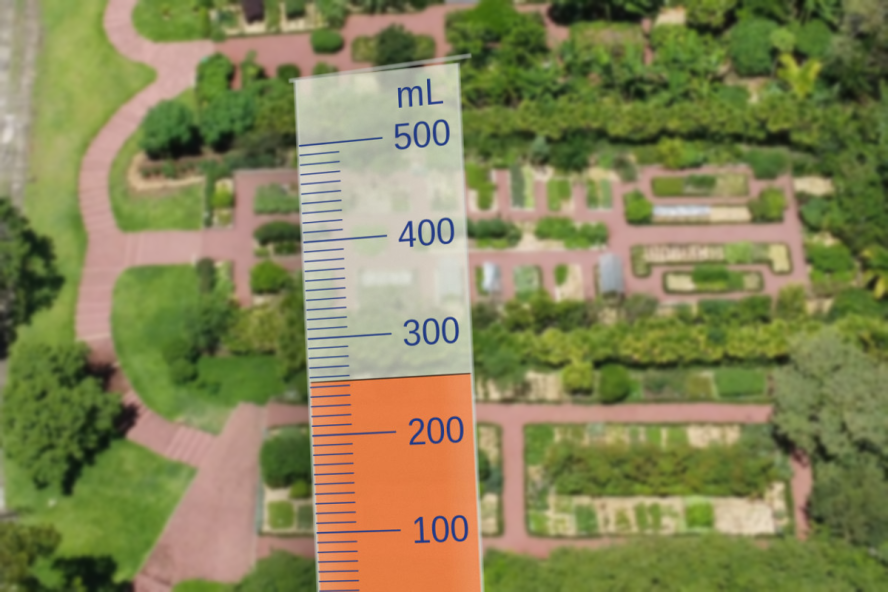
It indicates 255 mL
